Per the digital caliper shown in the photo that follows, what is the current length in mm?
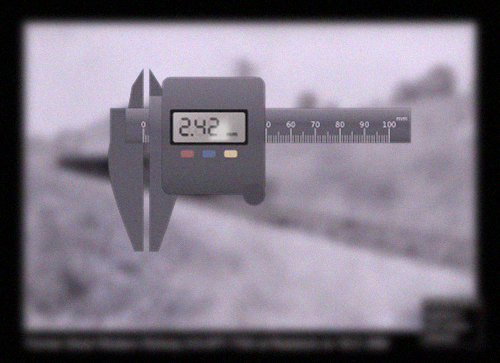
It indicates 2.42 mm
